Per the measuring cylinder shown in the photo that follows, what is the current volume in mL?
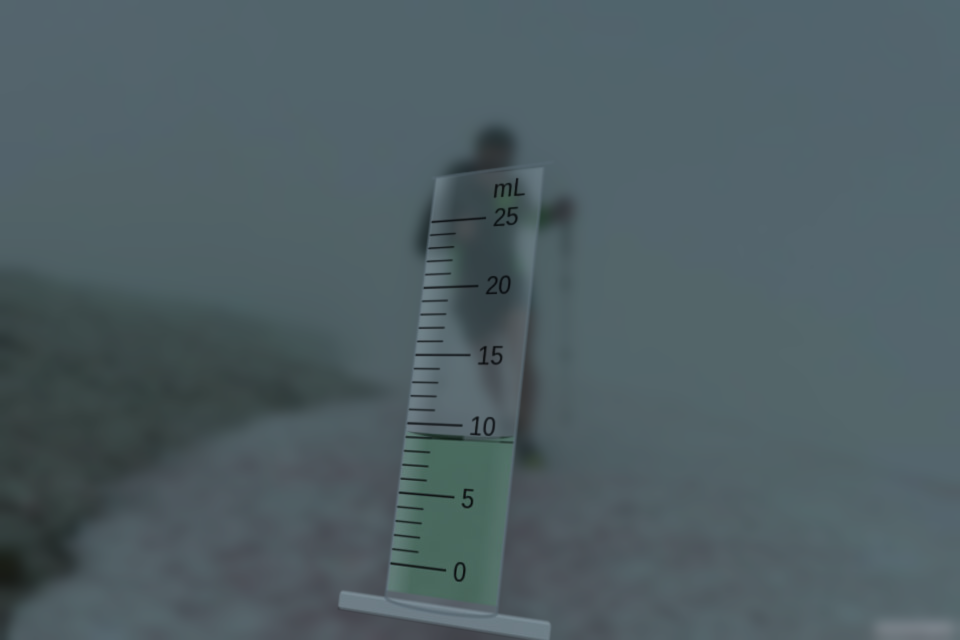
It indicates 9 mL
